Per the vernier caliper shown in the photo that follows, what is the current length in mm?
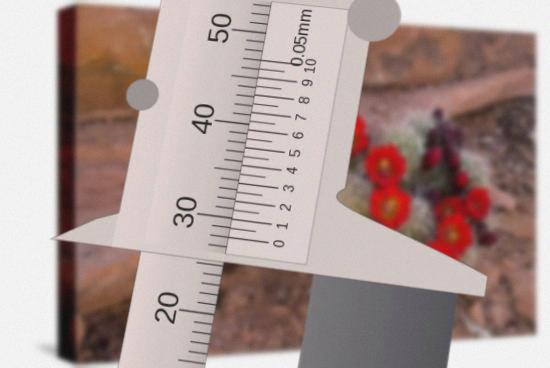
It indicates 28.0 mm
